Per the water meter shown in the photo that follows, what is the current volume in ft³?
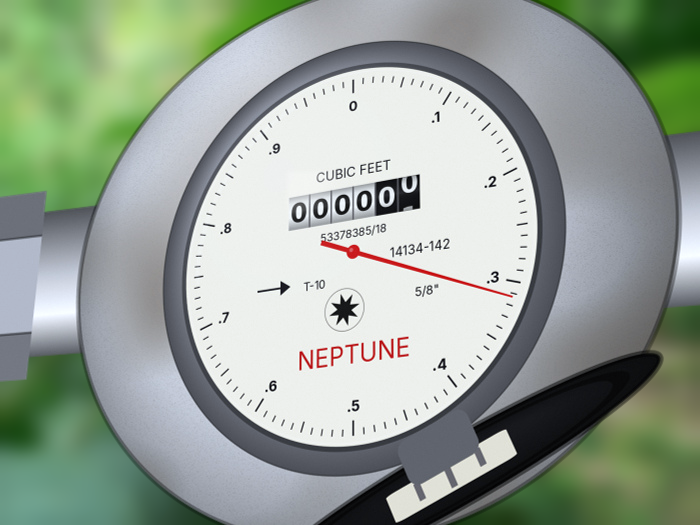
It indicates 0.31 ft³
